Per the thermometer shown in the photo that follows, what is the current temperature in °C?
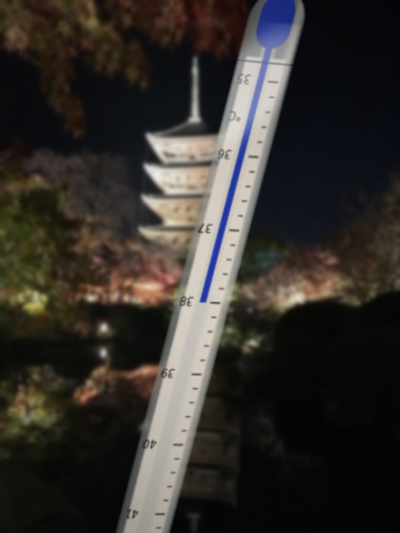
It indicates 38 °C
